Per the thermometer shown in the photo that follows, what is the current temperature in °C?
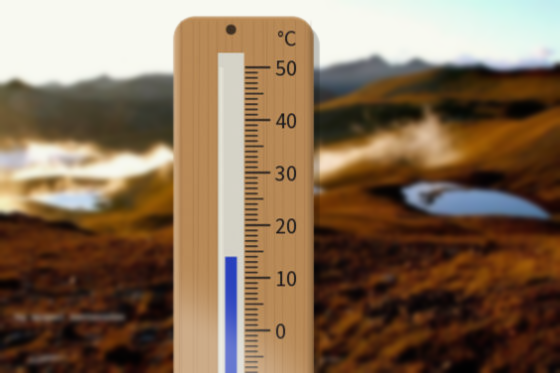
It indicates 14 °C
